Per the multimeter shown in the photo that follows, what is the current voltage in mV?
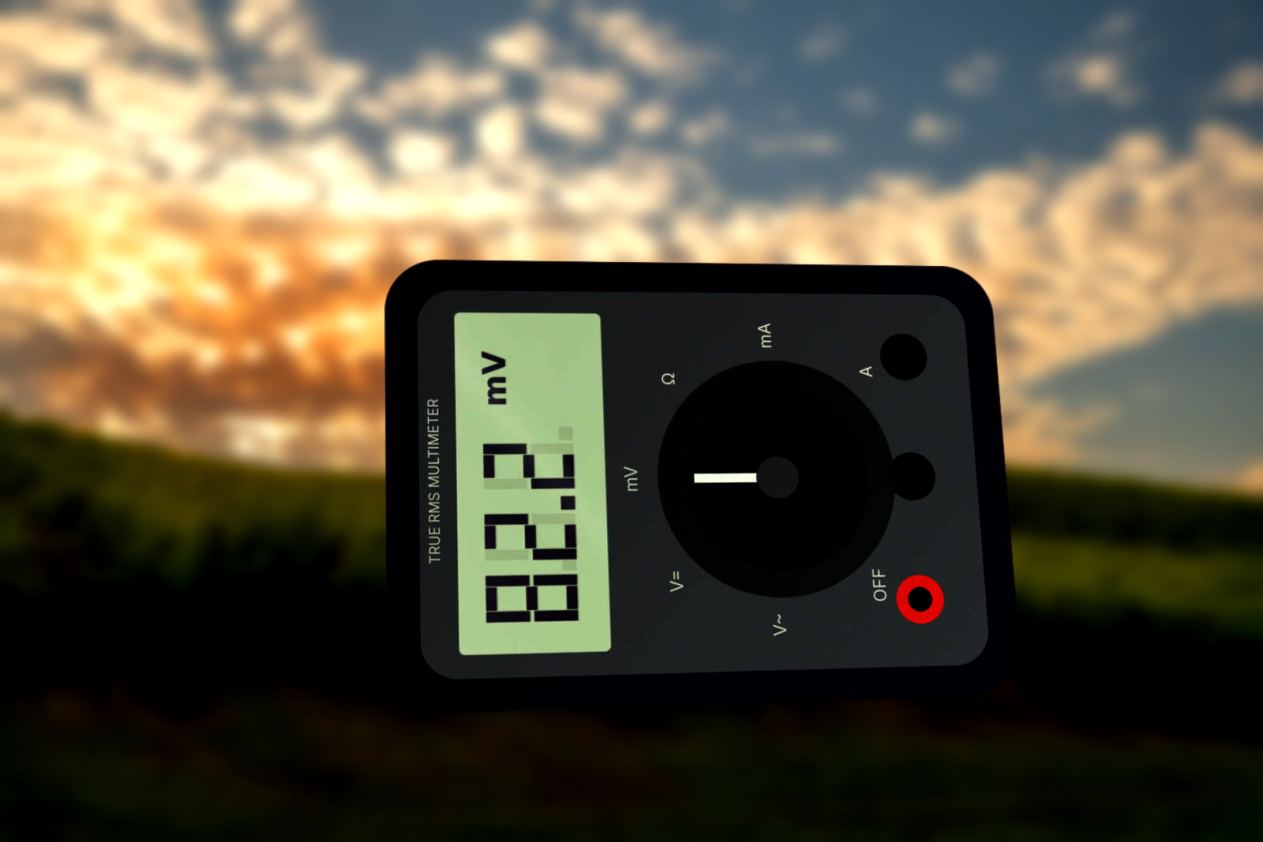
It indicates 82.2 mV
